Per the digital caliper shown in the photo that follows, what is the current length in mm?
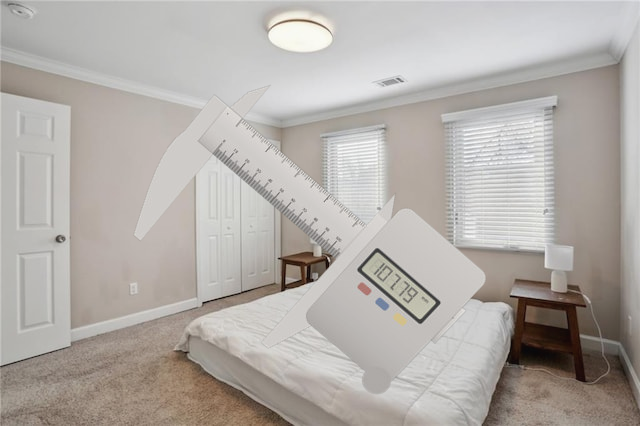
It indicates 107.79 mm
